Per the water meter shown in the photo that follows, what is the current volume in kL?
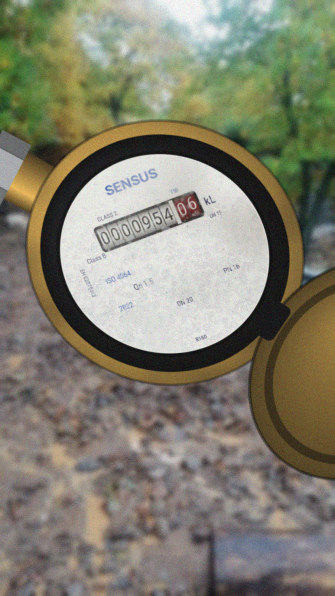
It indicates 954.06 kL
